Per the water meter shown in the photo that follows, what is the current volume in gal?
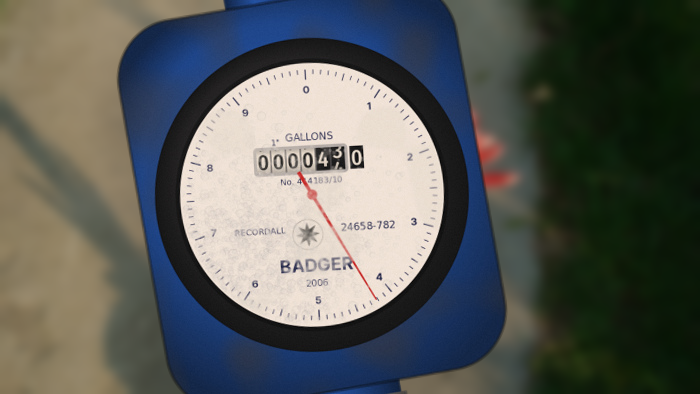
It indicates 434.2 gal
